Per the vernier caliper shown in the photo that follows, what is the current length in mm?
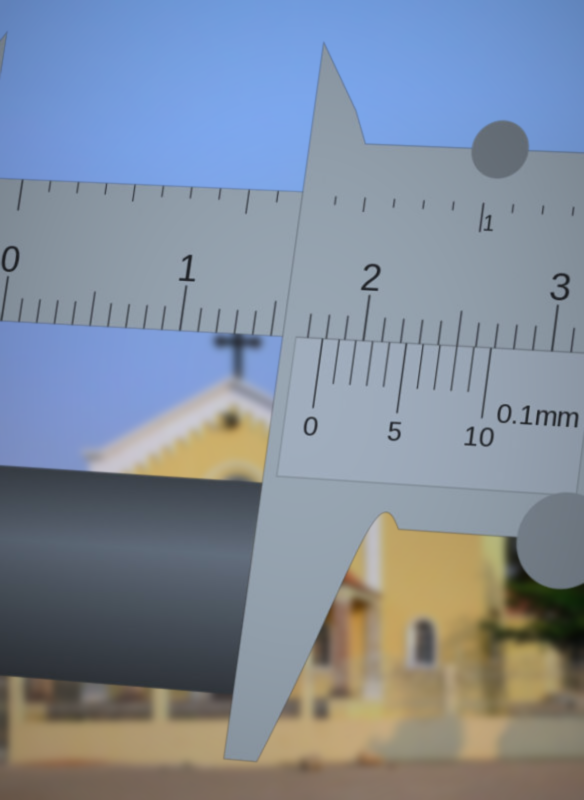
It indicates 17.8 mm
